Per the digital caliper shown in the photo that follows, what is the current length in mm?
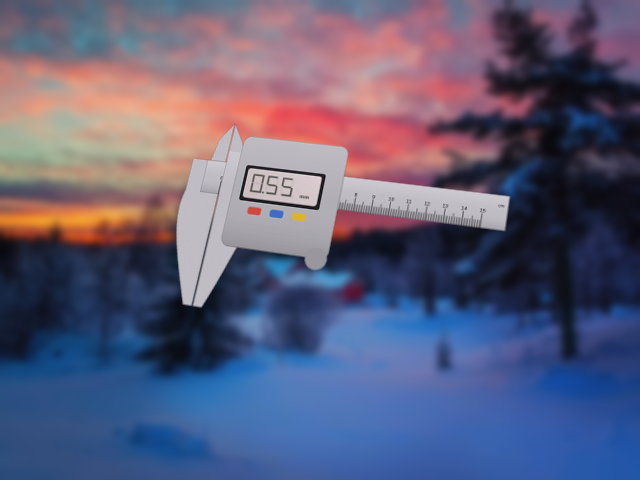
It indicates 0.55 mm
